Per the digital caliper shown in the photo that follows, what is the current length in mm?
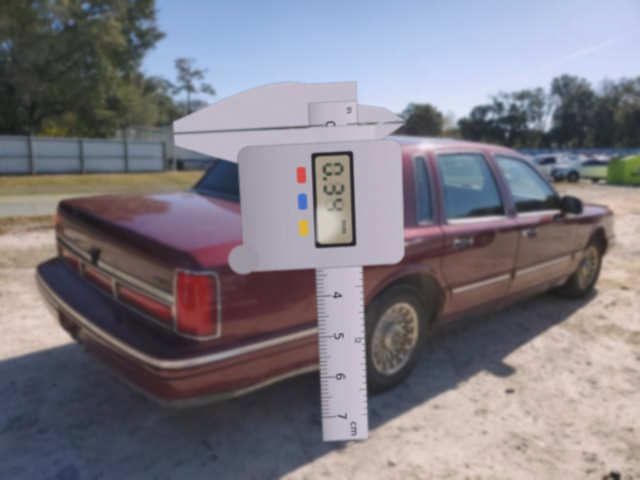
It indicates 0.34 mm
